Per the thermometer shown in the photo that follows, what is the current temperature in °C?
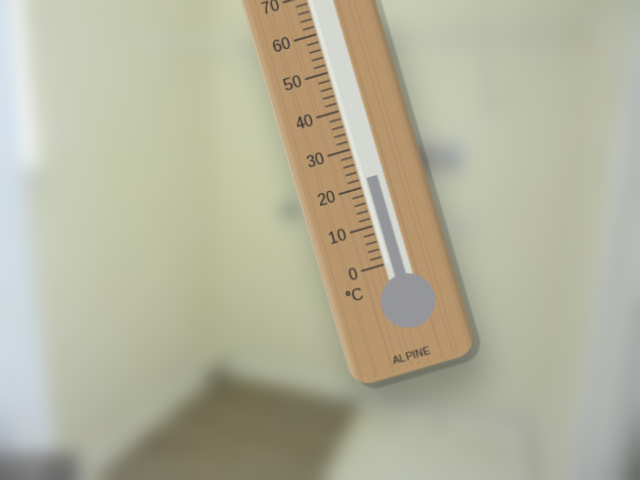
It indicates 22 °C
